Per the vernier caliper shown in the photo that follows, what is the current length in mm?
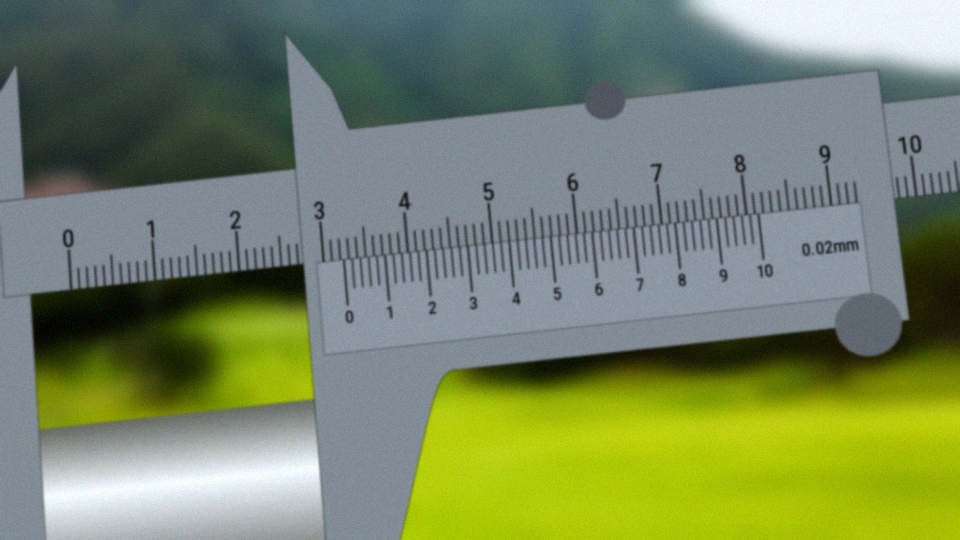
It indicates 32.4 mm
